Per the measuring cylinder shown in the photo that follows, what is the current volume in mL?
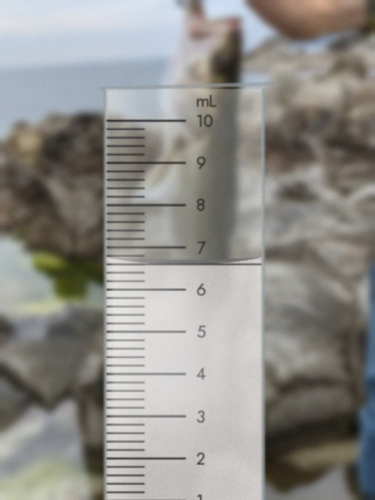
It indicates 6.6 mL
